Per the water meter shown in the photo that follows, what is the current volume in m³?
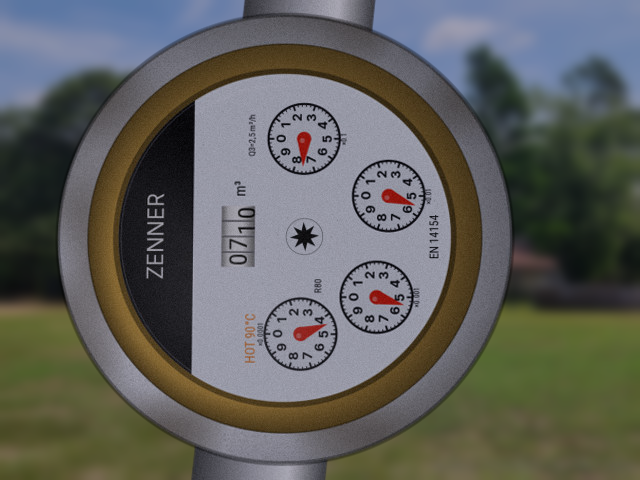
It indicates 709.7554 m³
